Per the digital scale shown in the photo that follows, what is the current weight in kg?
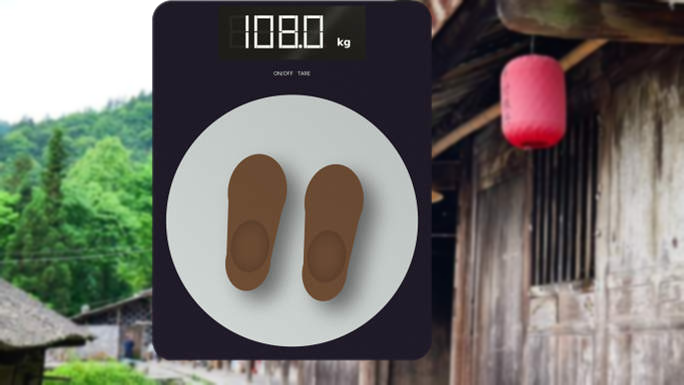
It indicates 108.0 kg
